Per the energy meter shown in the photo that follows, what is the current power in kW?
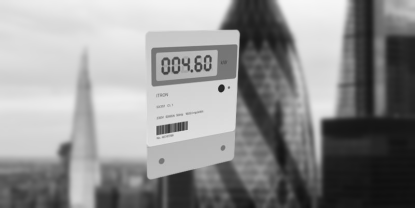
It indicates 4.60 kW
